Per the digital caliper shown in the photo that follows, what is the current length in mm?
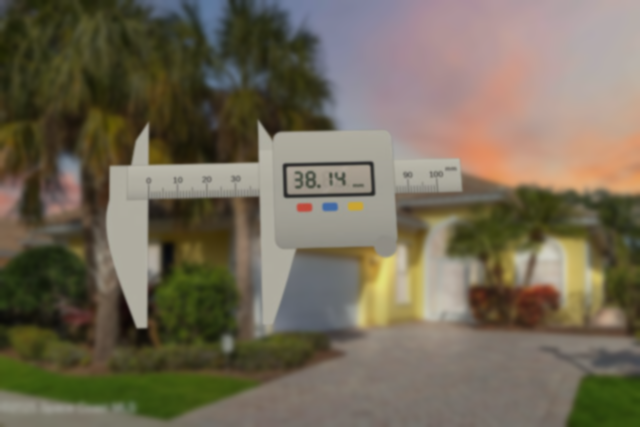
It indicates 38.14 mm
